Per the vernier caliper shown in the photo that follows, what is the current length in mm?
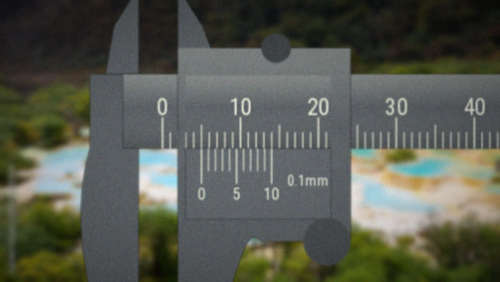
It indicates 5.0 mm
